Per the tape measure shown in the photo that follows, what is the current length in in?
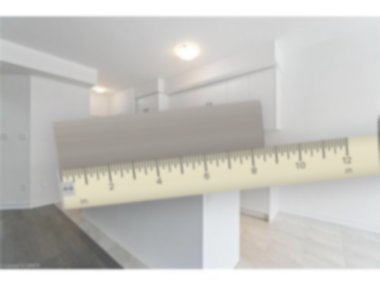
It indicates 8.5 in
